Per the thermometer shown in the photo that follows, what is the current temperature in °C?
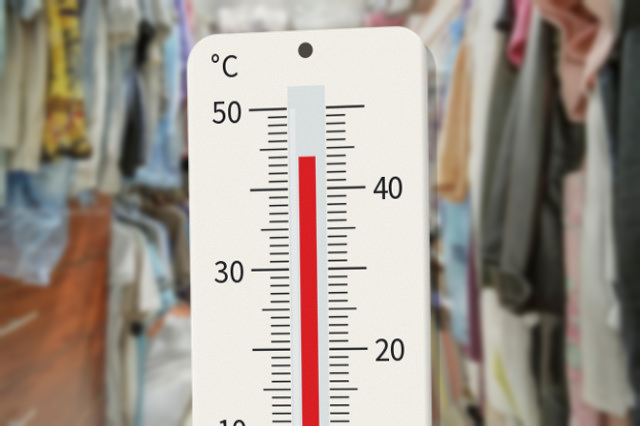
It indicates 44 °C
